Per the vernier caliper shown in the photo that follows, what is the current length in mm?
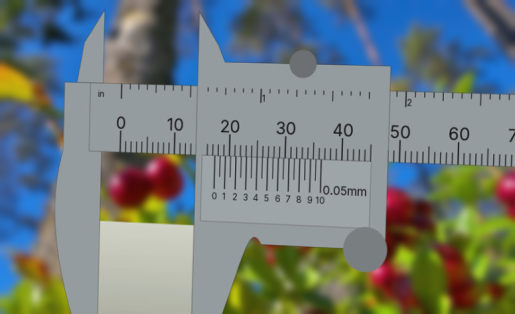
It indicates 17.4 mm
